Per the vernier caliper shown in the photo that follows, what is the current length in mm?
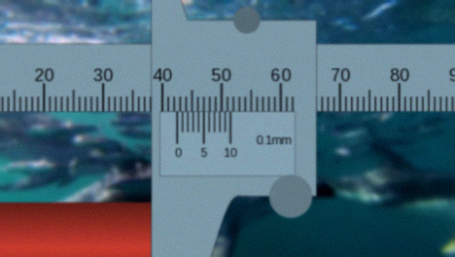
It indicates 42.5 mm
